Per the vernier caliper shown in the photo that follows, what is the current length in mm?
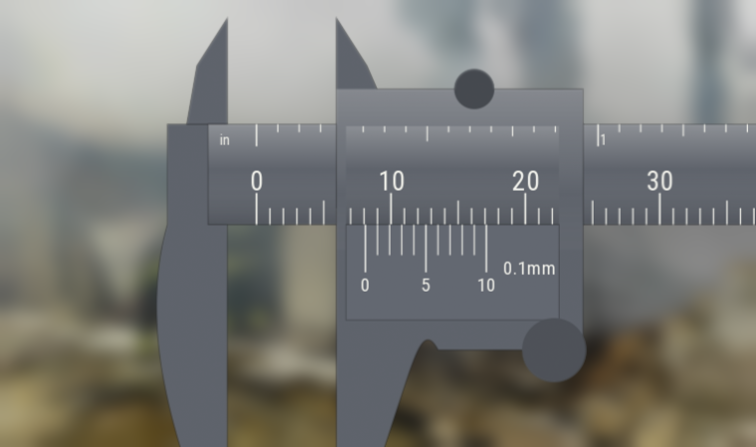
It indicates 8.1 mm
